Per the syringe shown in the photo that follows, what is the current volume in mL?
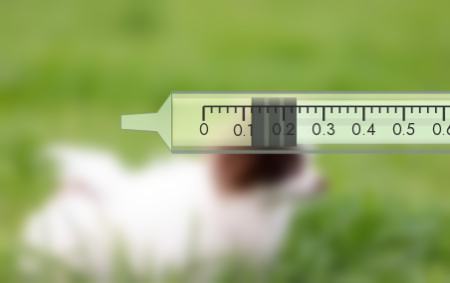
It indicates 0.12 mL
